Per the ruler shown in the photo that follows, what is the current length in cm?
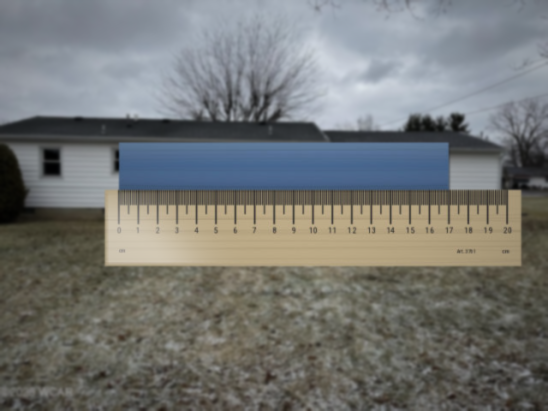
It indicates 17 cm
